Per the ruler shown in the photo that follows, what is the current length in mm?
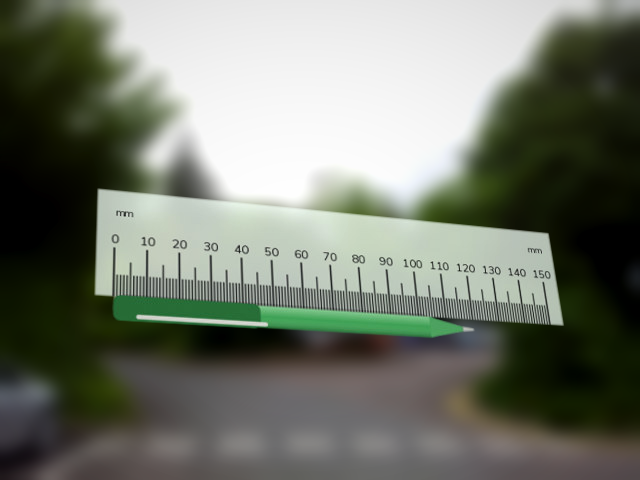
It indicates 120 mm
